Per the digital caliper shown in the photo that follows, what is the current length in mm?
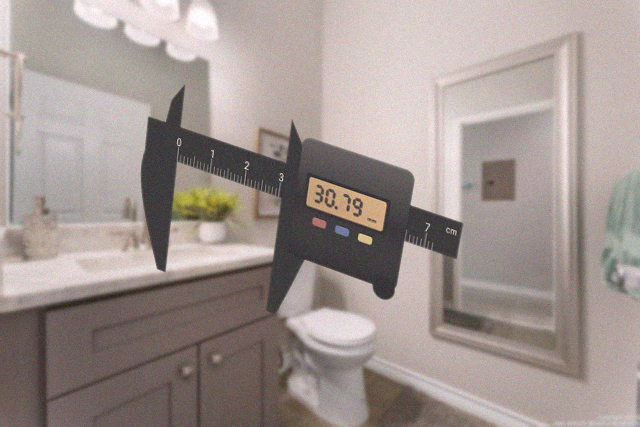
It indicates 30.79 mm
